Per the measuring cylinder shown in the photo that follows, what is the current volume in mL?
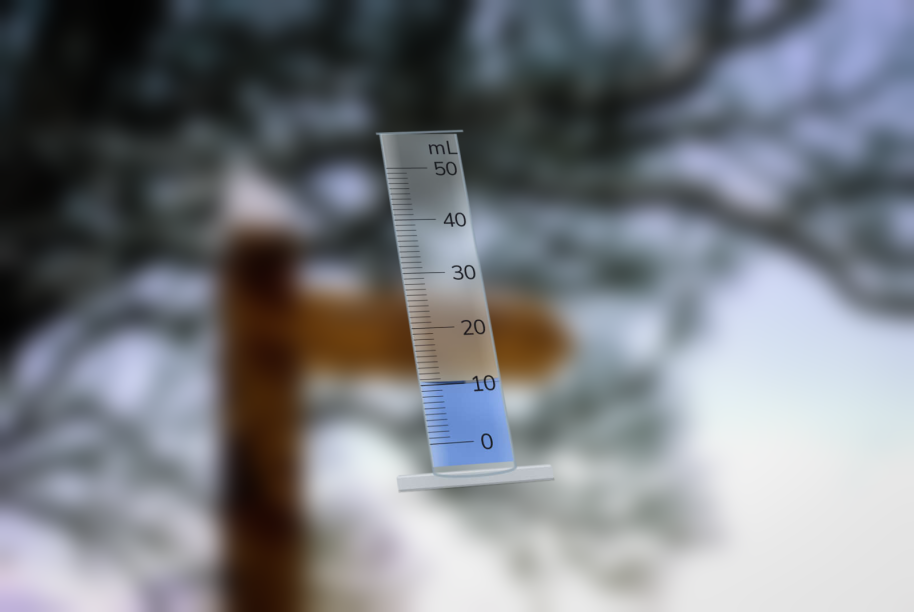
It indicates 10 mL
